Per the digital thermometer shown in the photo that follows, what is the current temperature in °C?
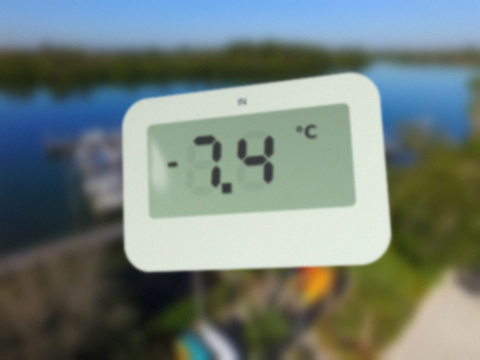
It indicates -7.4 °C
